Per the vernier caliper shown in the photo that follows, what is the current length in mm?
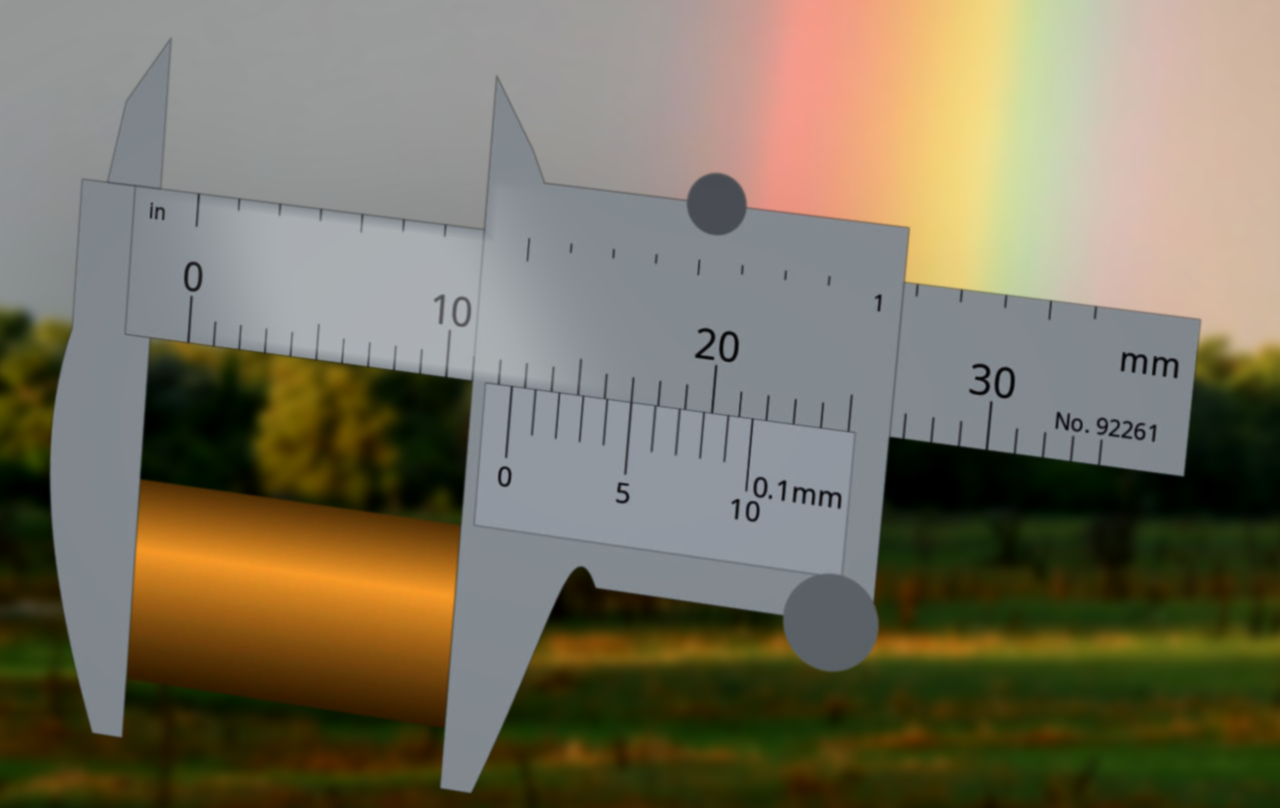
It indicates 12.5 mm
